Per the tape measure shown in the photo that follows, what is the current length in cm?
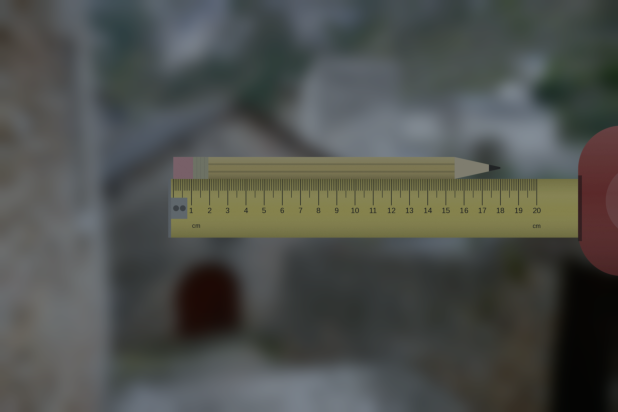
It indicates 18 cm
